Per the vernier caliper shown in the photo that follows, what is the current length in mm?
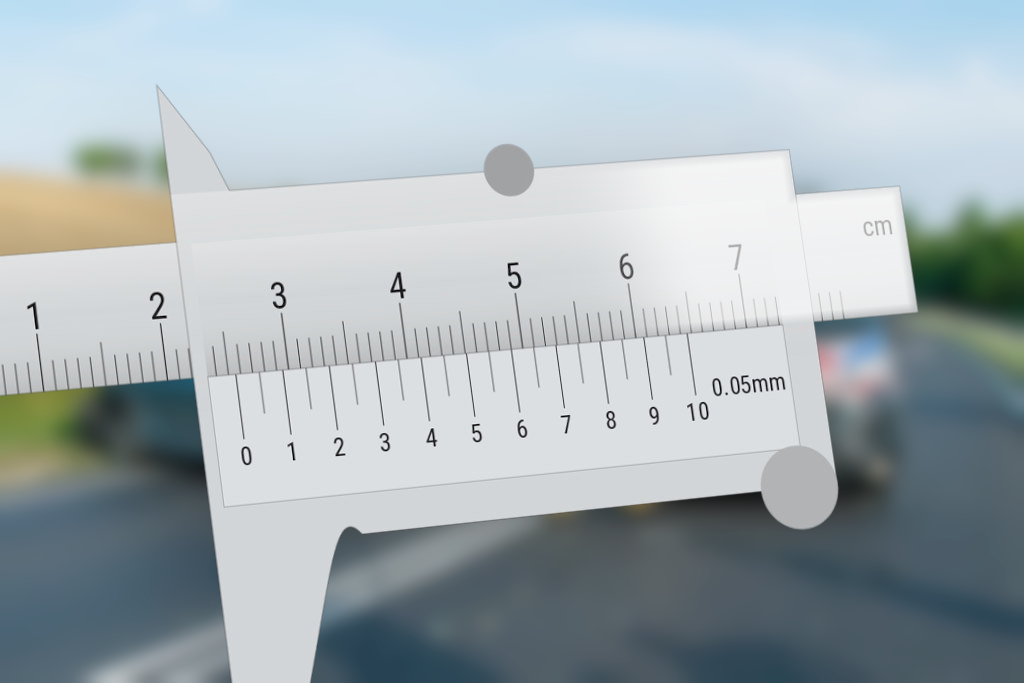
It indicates 25.6 mm
